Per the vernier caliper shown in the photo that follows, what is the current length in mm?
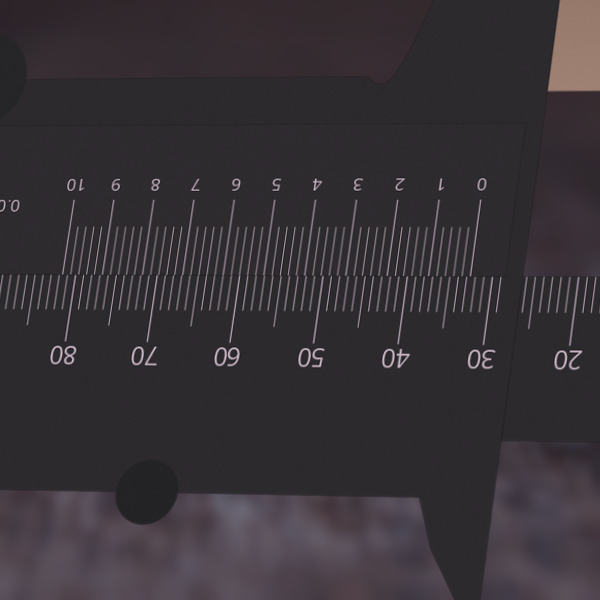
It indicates 32.6 mm
